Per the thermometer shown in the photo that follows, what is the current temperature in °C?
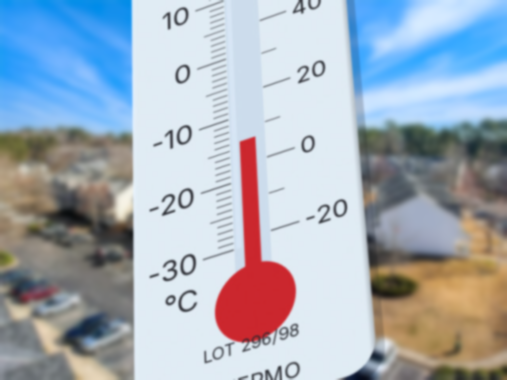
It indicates -14 °C
